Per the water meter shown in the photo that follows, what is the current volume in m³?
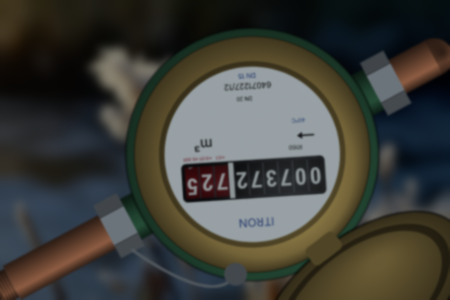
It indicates 7372.725 m³
